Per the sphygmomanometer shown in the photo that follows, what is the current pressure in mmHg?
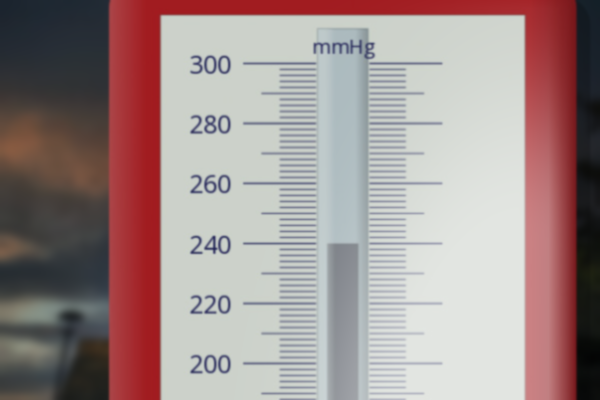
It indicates 240 mmHg
